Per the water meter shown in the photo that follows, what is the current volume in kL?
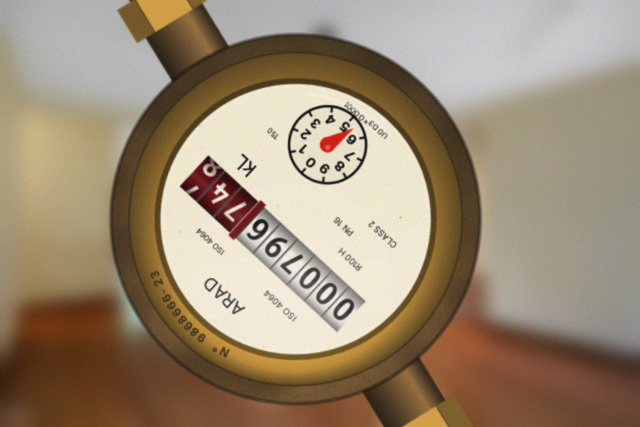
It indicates 796.7475 kL
